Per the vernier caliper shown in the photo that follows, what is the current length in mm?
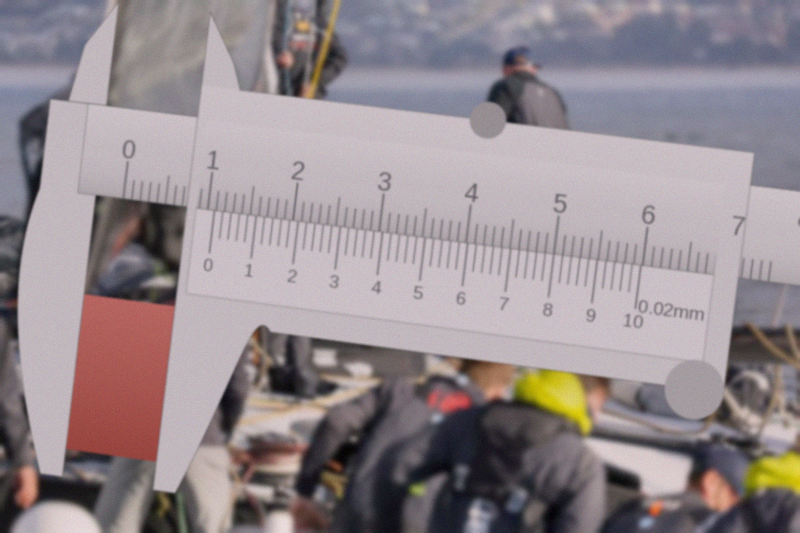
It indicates 10.8 mm
